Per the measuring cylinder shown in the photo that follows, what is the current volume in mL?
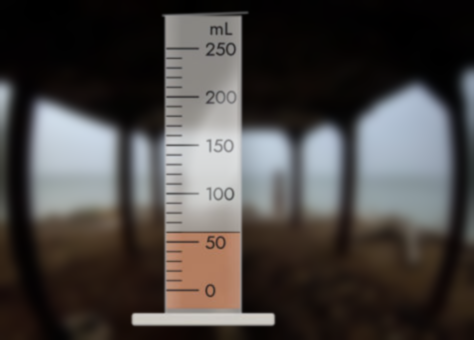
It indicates 60 mL
